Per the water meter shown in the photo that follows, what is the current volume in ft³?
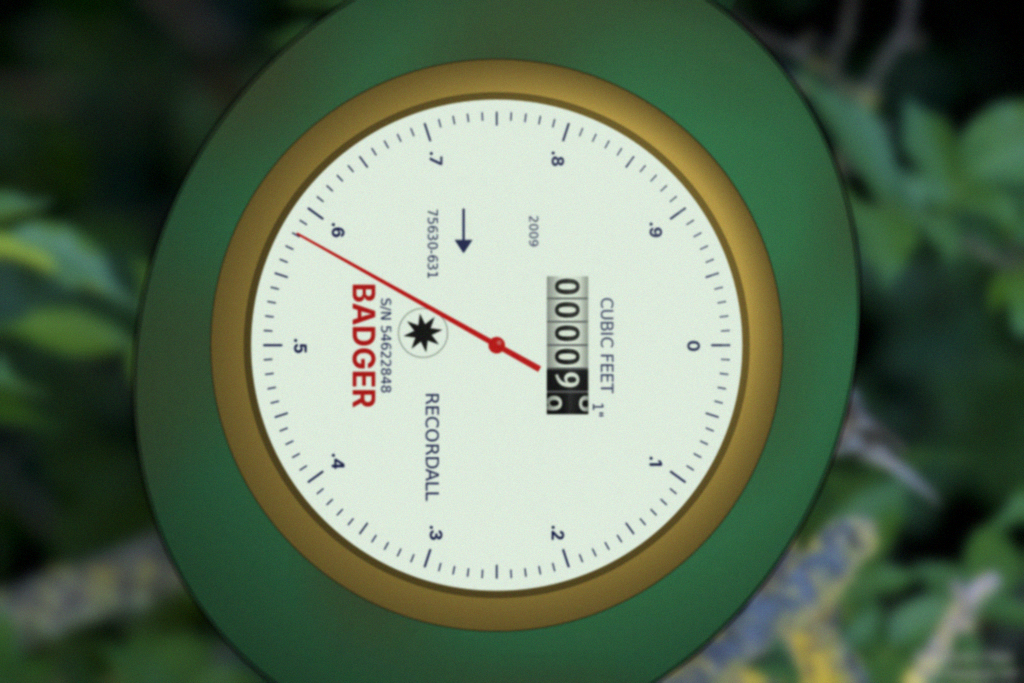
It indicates 98.58 ft³
